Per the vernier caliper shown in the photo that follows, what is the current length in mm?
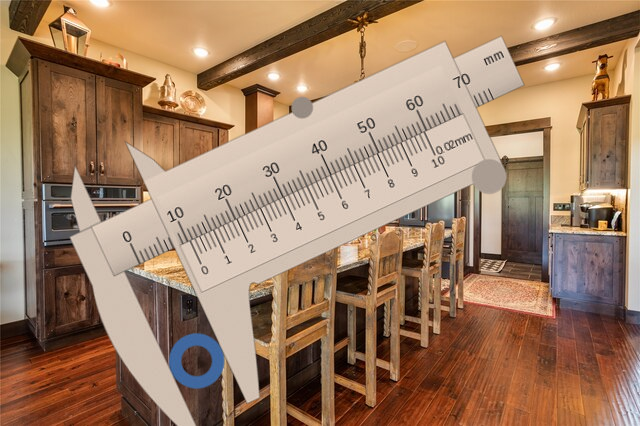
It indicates 10.5 mm
